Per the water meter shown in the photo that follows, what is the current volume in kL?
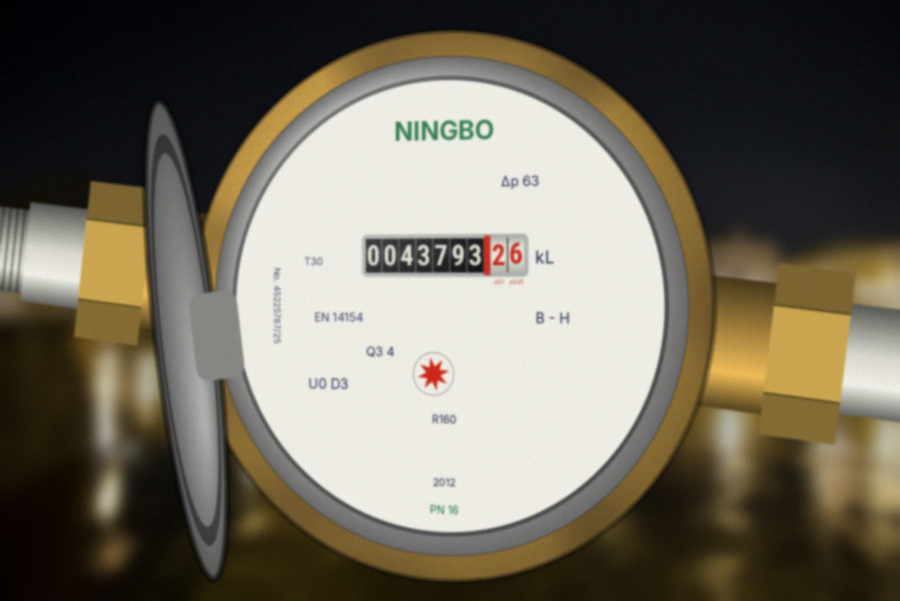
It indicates 43793.26 kL
